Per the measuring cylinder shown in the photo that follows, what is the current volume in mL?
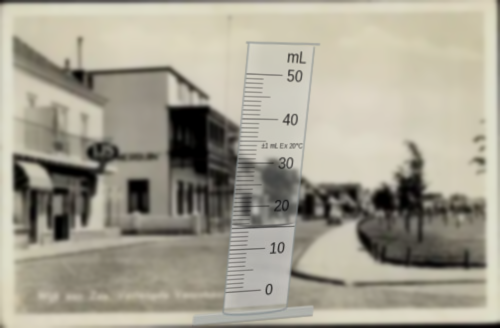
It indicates 15 mL
